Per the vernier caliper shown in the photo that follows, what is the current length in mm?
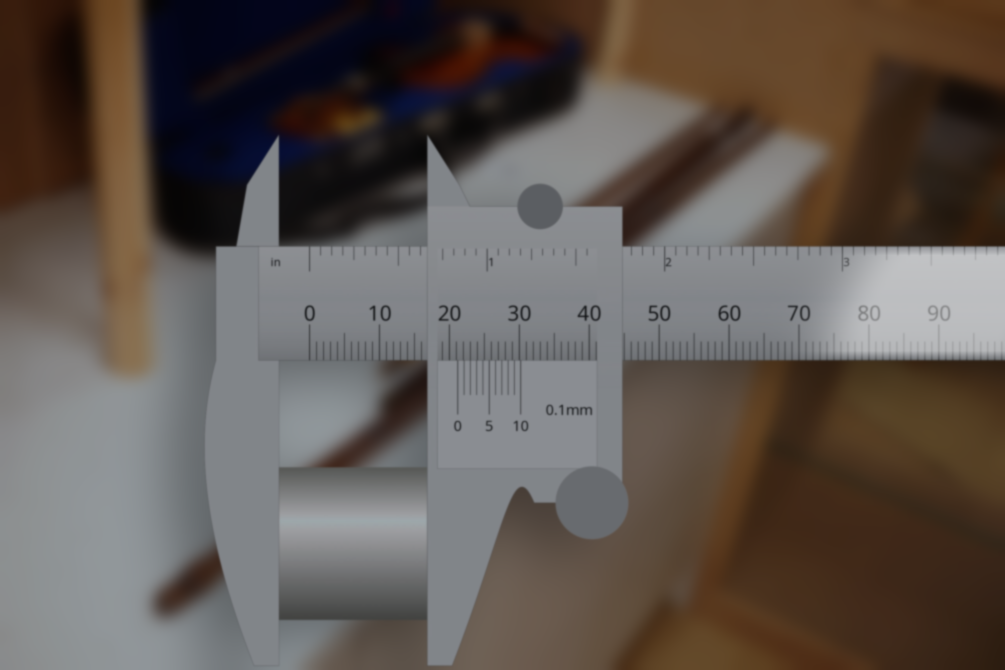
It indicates 21.2 mm
